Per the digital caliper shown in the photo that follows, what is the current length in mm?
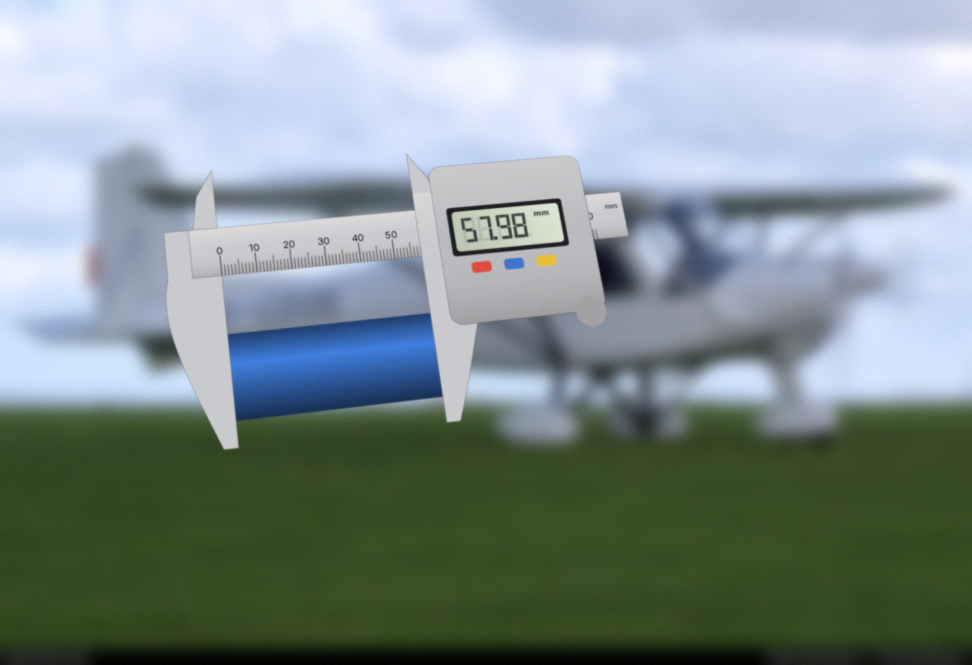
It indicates 57.98 mm
